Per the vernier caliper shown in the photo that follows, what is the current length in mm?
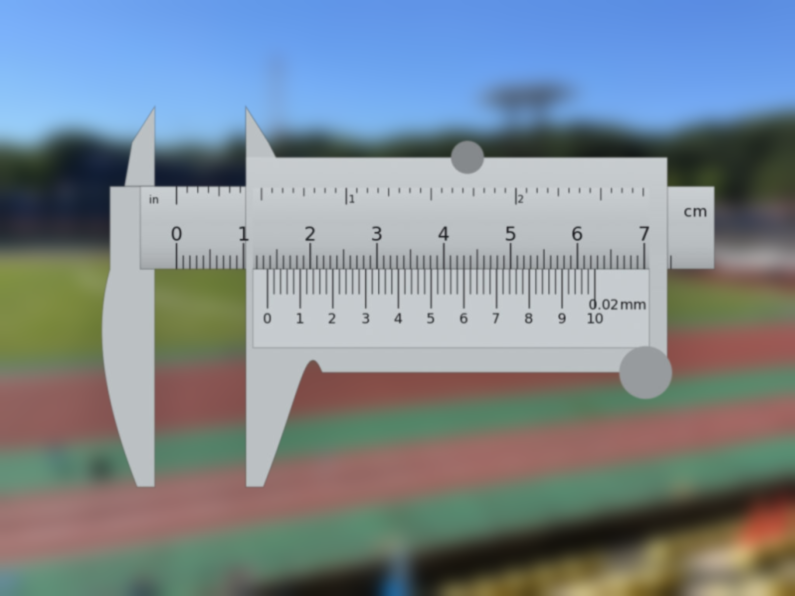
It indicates 13.6 mm
